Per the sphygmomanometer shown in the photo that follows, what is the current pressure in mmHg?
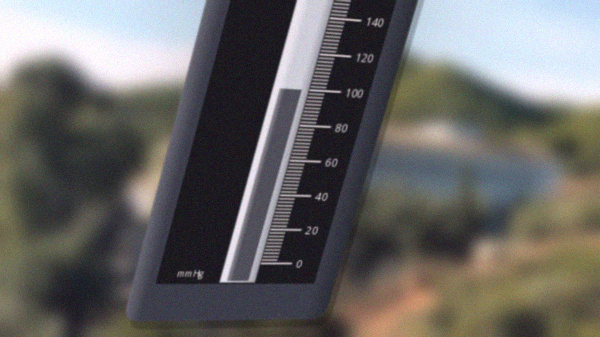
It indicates 100 mmHg
